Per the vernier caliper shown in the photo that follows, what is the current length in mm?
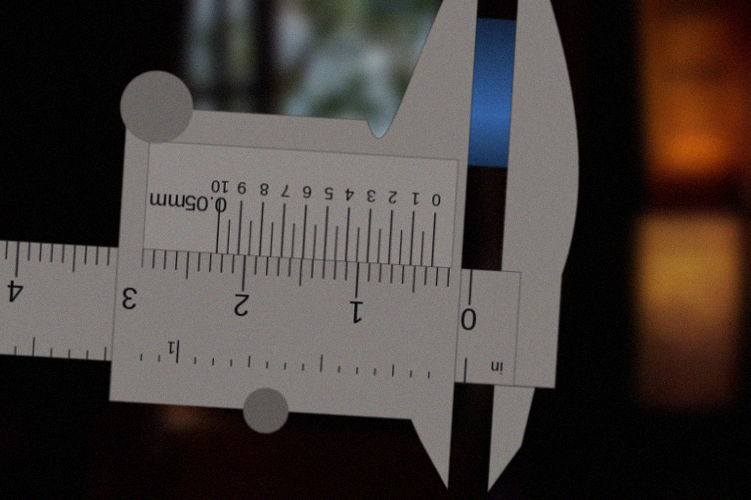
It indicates 3.5 mm
